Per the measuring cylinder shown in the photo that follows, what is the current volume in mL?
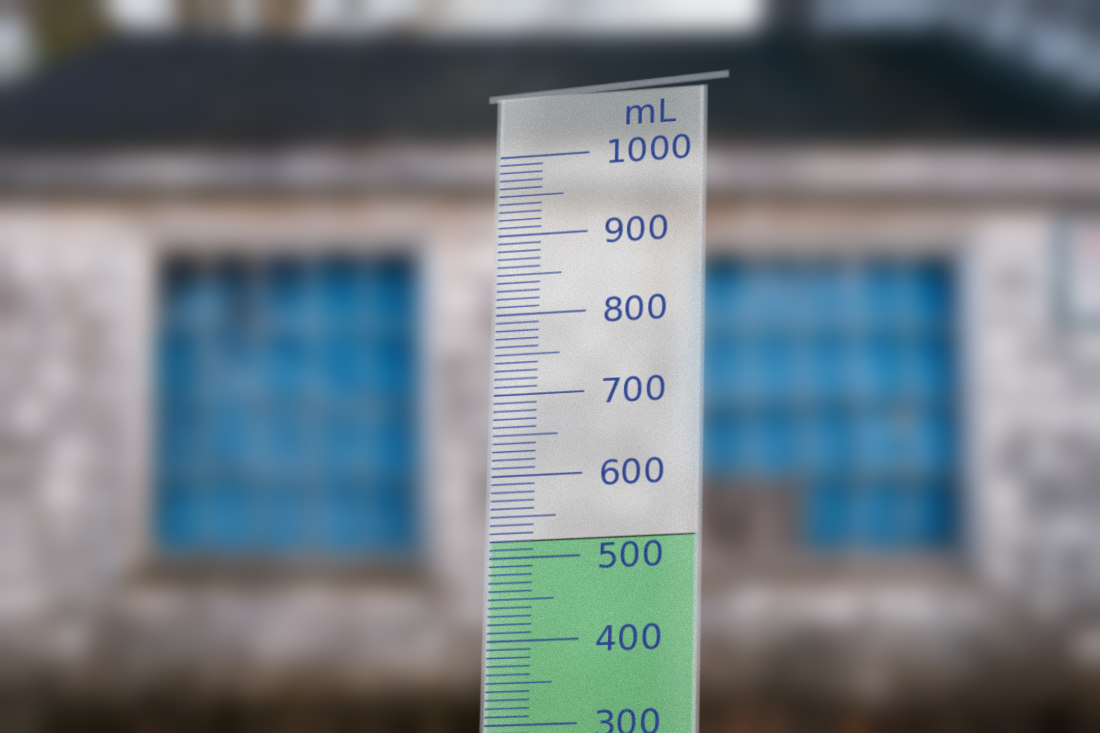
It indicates 520 mL
